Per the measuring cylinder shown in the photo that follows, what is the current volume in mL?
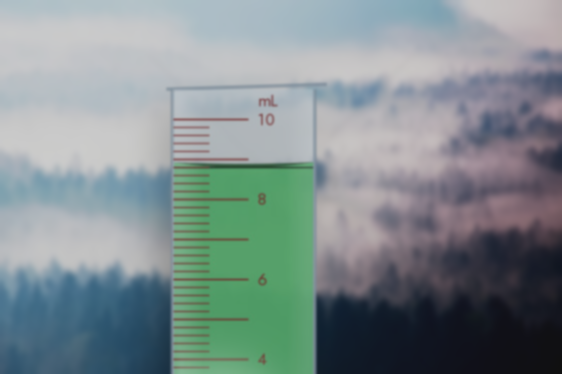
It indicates 8.8 mL
